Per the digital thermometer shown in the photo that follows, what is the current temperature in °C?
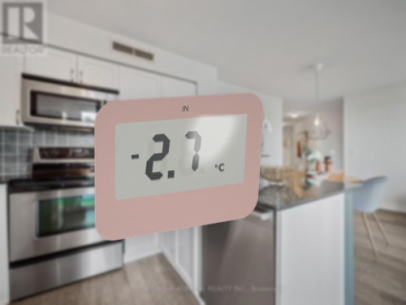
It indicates -2.7 °C
